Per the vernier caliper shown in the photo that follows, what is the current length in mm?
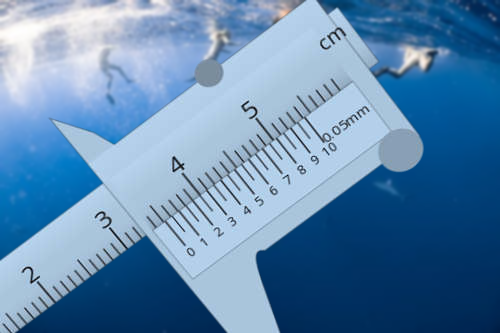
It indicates 35.2 mm
